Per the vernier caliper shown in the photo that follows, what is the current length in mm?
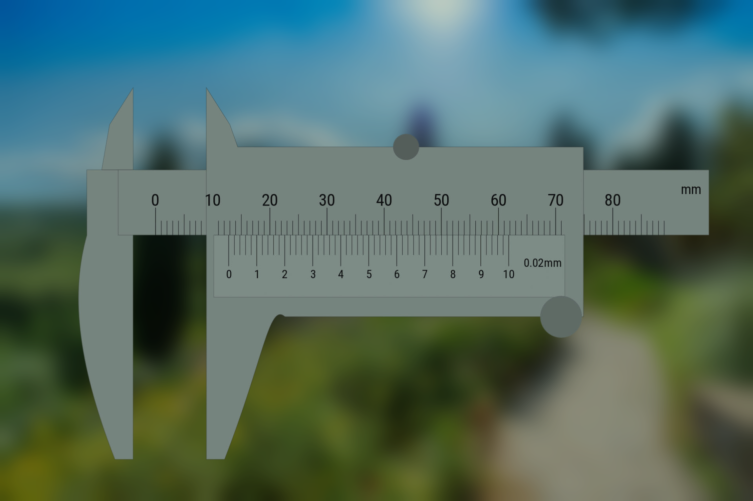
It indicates 12.8 mm
